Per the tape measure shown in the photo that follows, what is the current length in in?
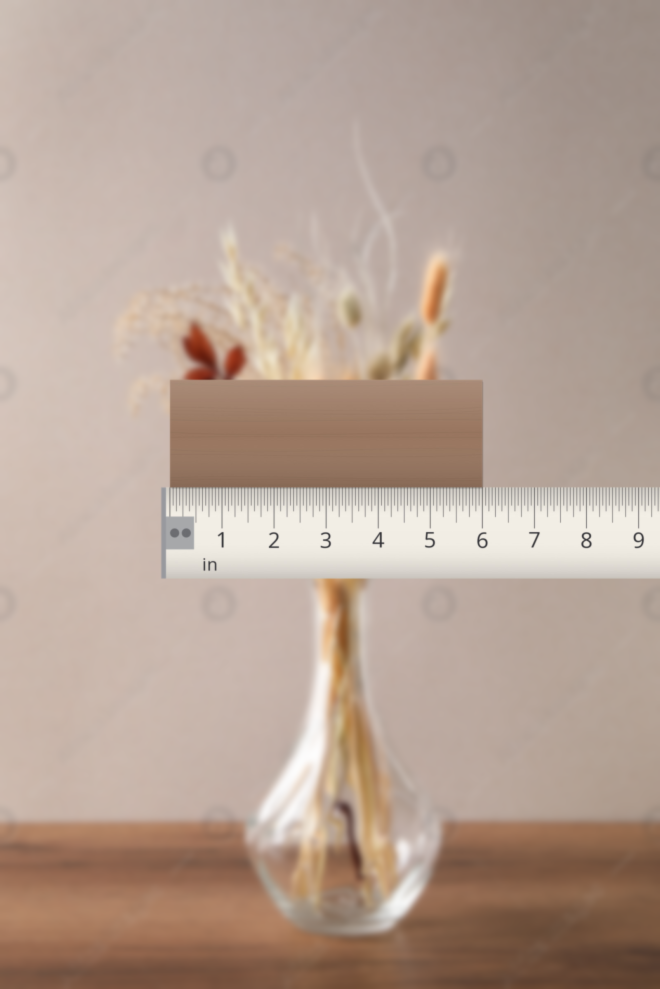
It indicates 6 in
